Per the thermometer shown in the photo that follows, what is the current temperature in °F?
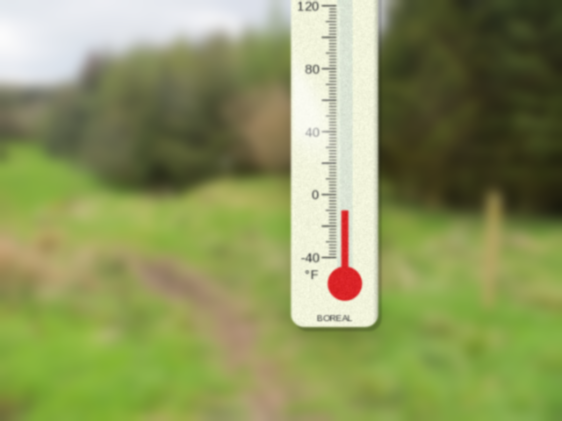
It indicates -10 °F
